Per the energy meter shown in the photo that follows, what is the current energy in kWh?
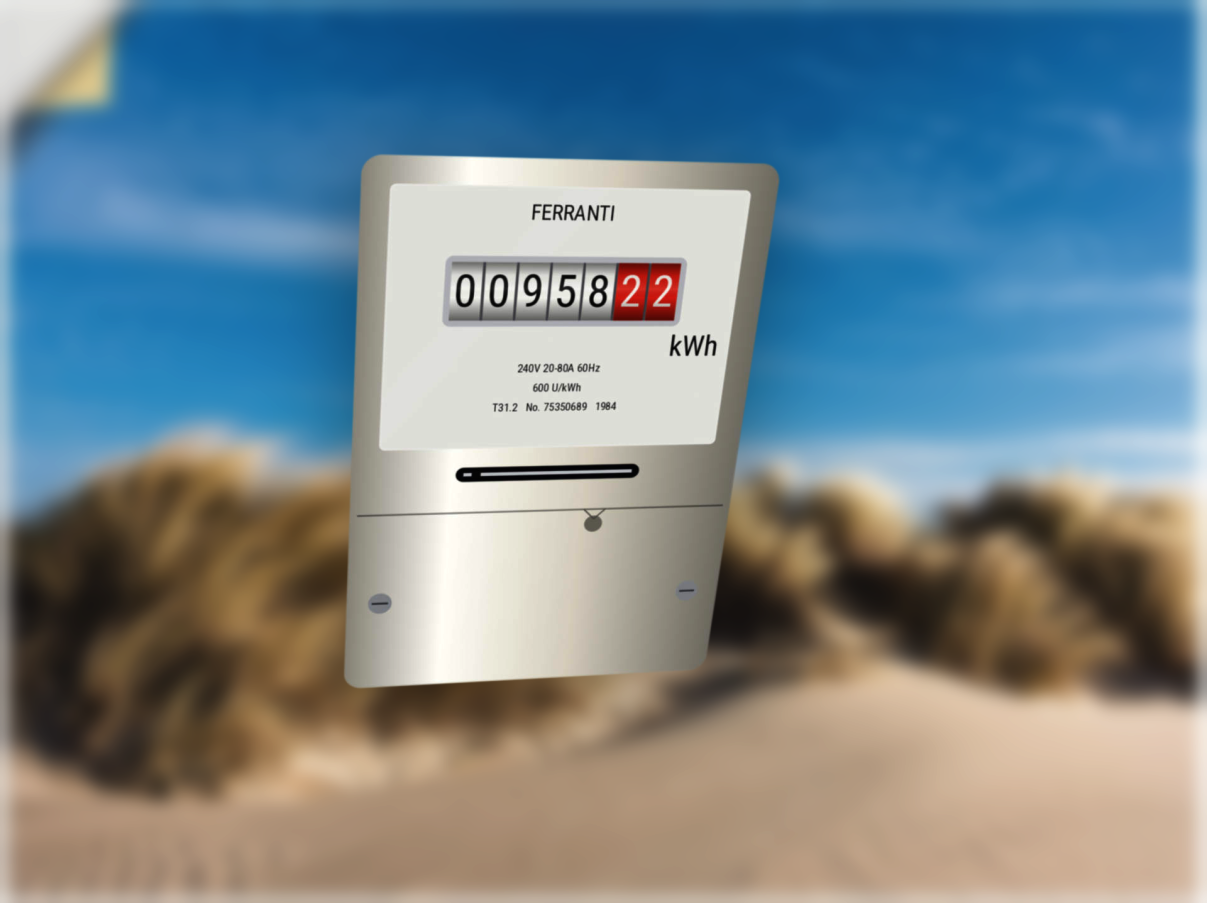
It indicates 958.22 kWh
